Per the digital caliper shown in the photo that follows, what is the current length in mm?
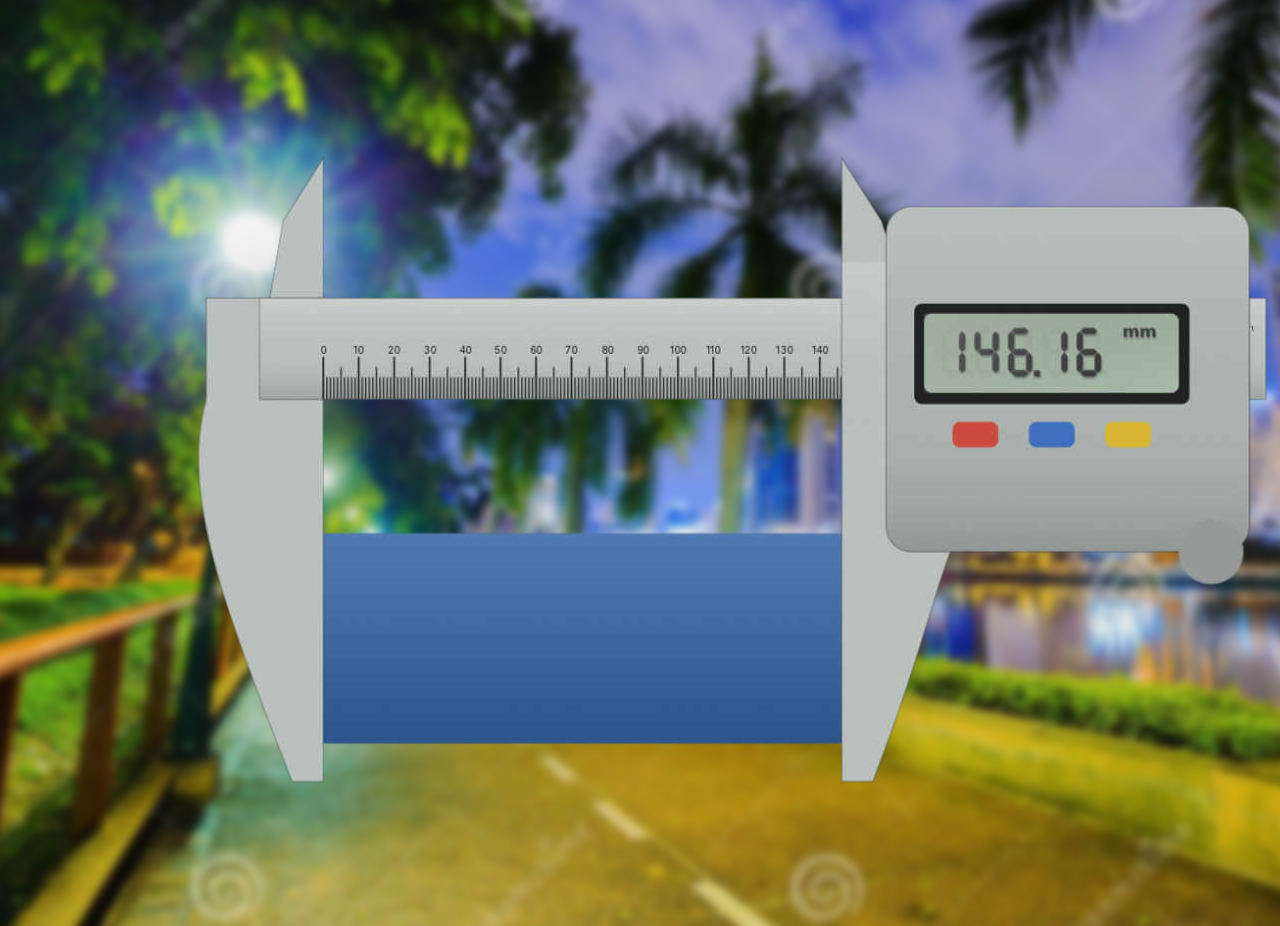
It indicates 146.16 mm
